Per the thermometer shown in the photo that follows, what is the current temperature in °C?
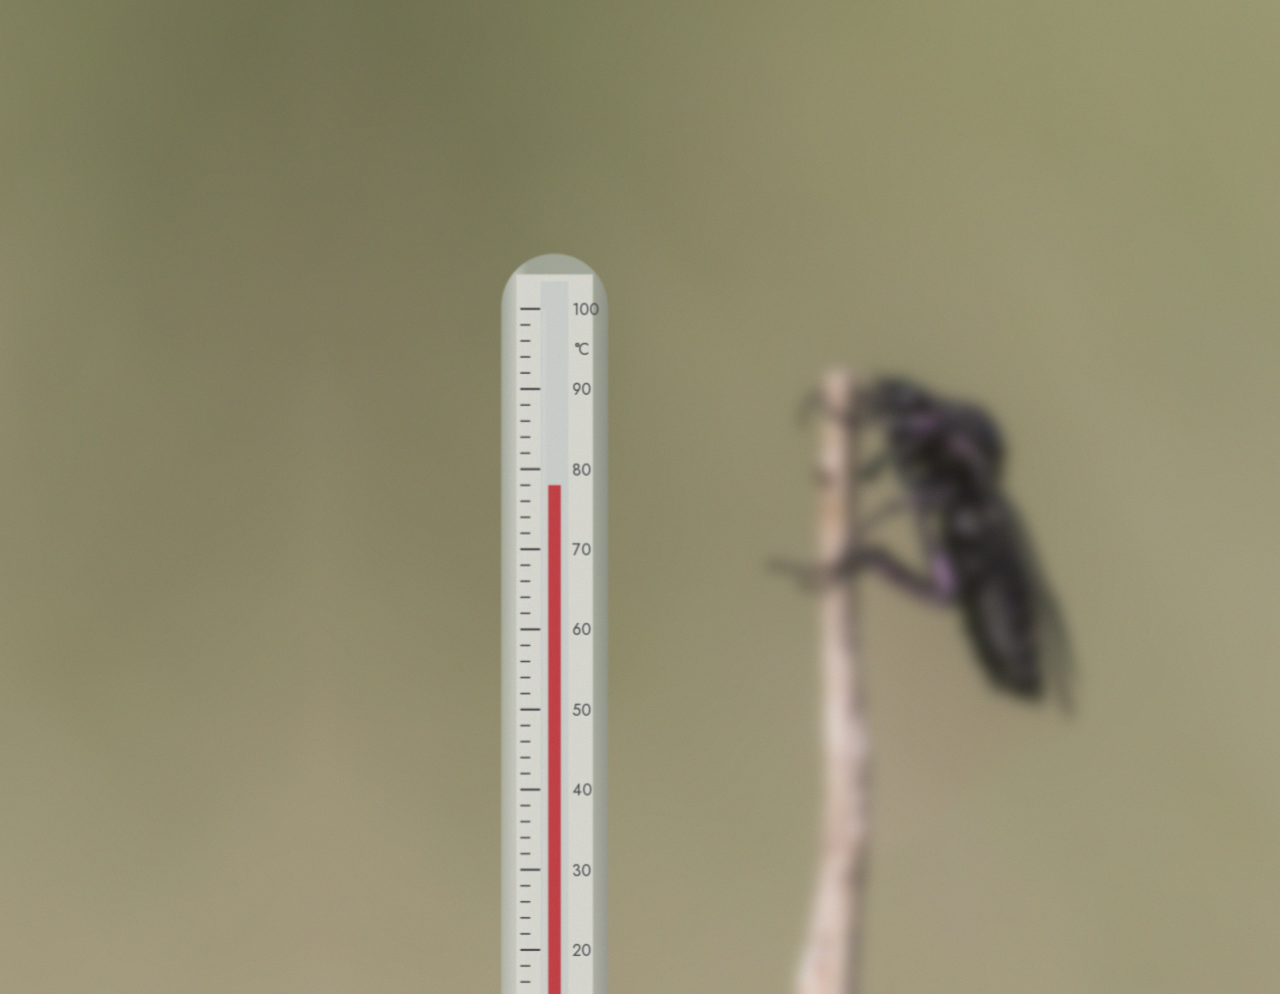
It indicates 78 °C
